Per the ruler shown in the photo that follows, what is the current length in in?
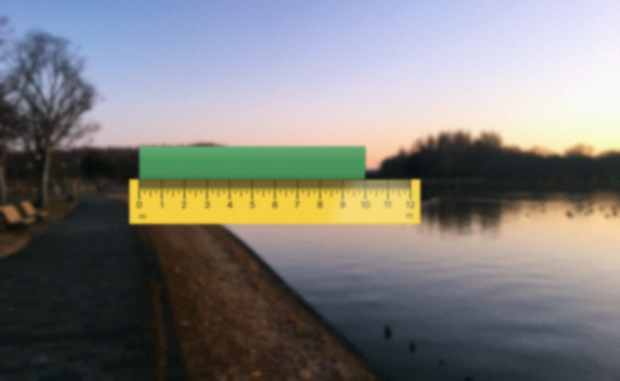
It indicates 10 in
